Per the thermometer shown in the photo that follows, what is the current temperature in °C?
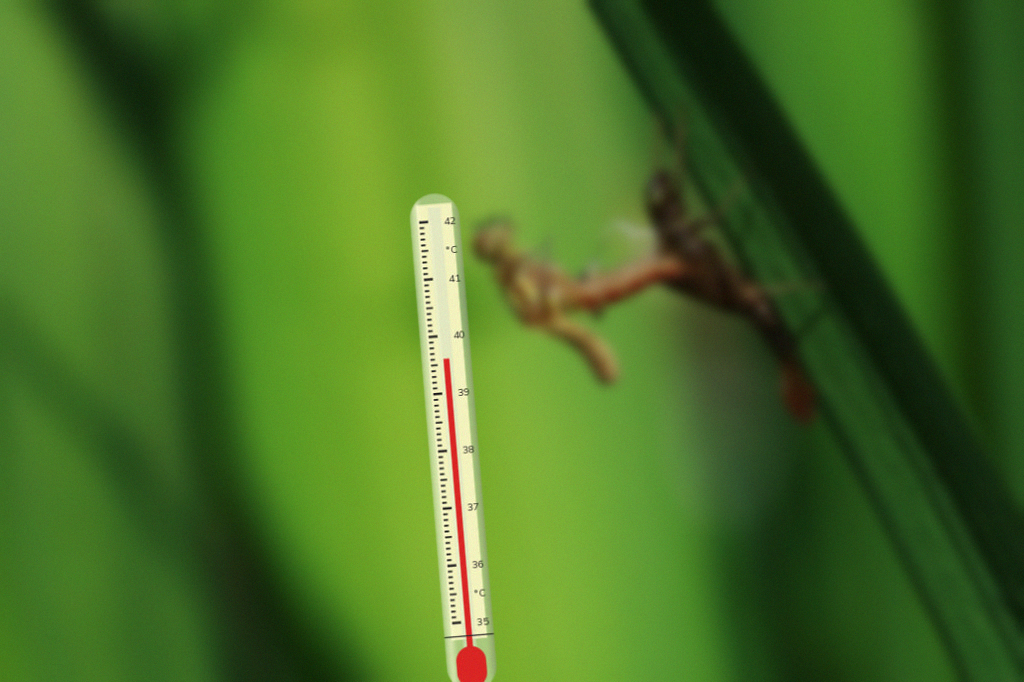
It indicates 39.6 °C
